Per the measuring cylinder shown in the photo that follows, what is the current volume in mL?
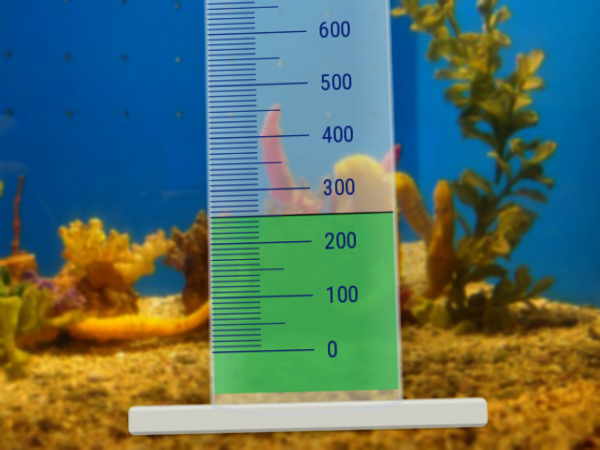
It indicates 250 mL
